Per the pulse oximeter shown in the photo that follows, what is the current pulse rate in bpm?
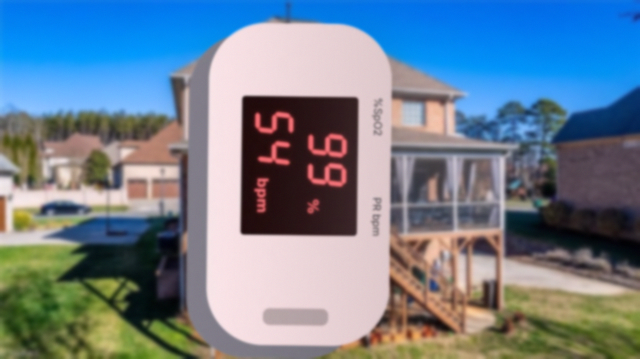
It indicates 54 bpm
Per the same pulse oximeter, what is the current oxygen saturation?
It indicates 99 %
